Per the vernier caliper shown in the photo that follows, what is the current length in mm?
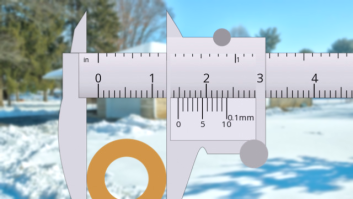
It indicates 14.8 mm
